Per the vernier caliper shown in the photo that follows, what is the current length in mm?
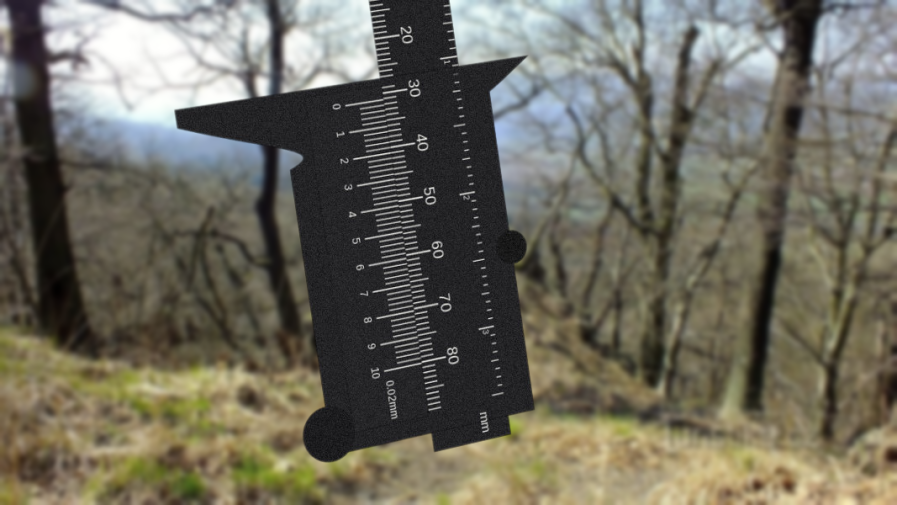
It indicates 31.2 mm
